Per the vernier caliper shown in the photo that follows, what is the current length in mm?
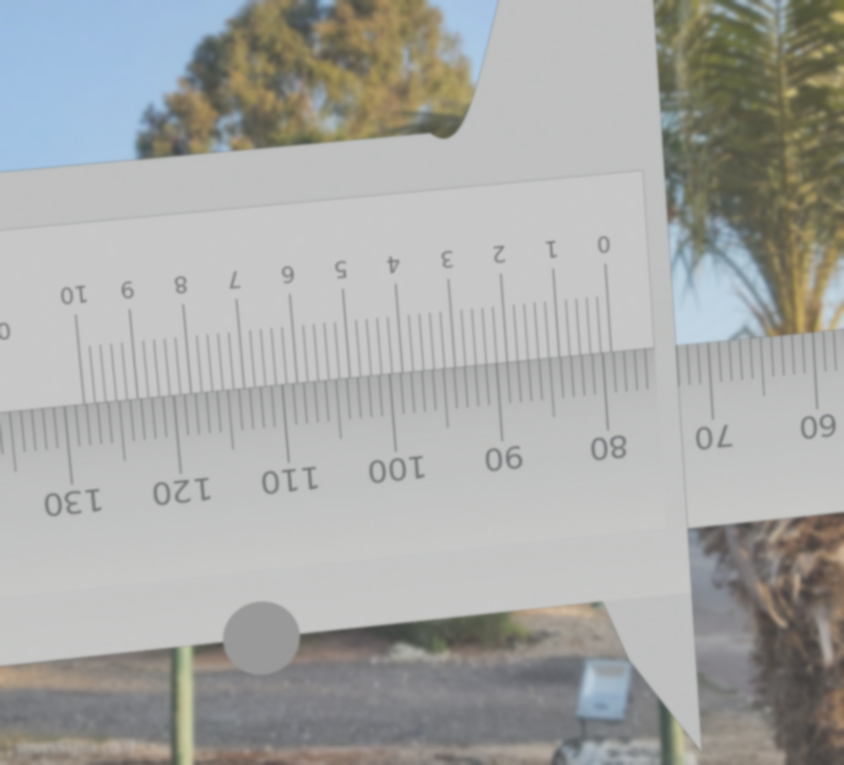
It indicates 79.2 mm
